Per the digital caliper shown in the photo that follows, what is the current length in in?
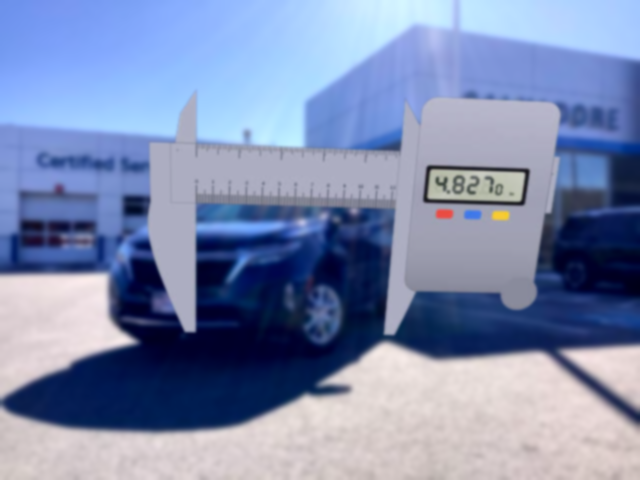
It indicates 4.8270 in
